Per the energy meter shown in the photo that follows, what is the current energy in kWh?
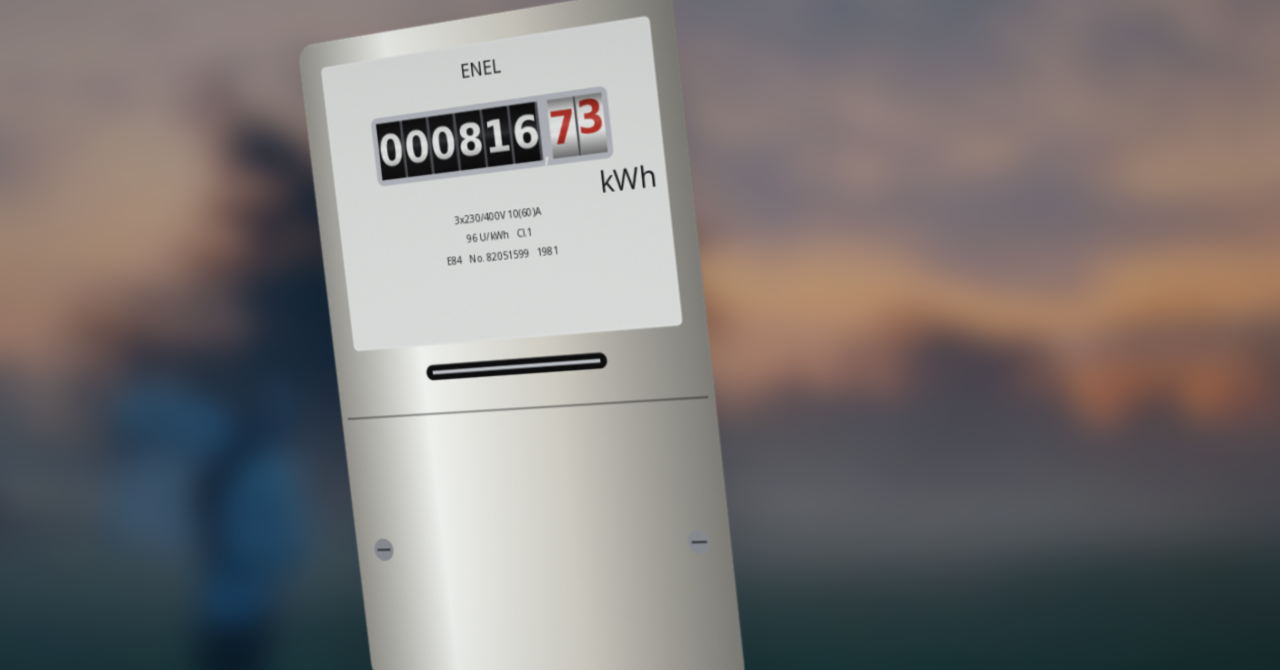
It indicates 816.73 kWh
